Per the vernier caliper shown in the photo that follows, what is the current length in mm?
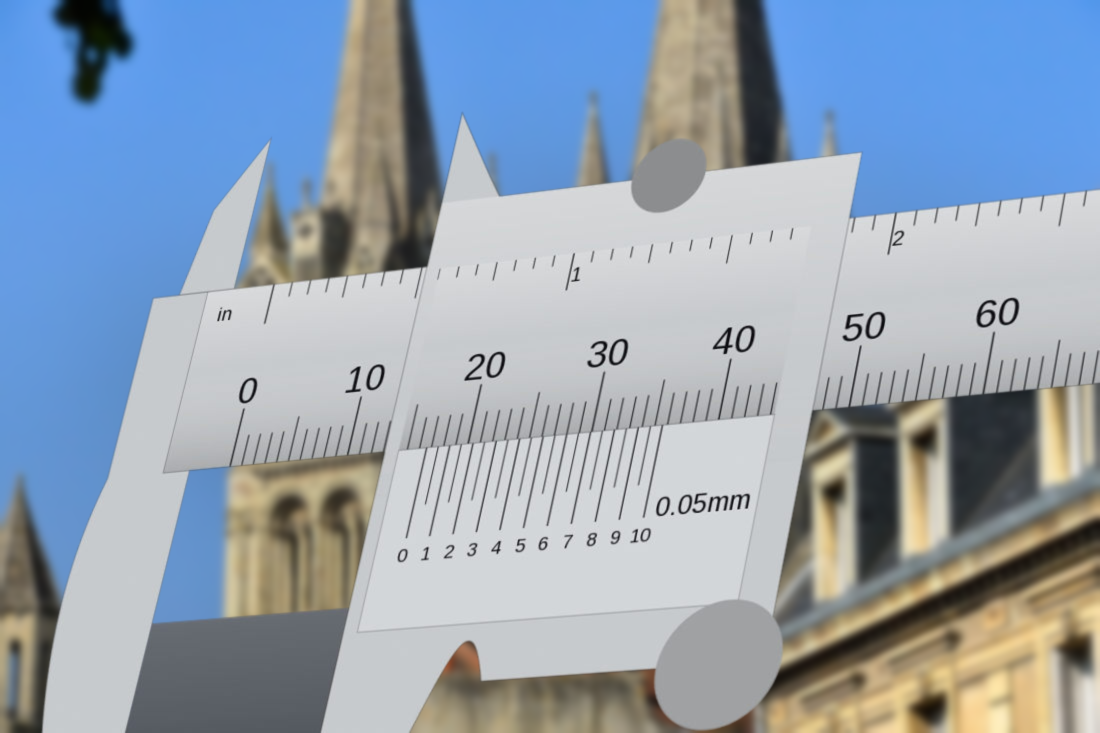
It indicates 16.6 mm
